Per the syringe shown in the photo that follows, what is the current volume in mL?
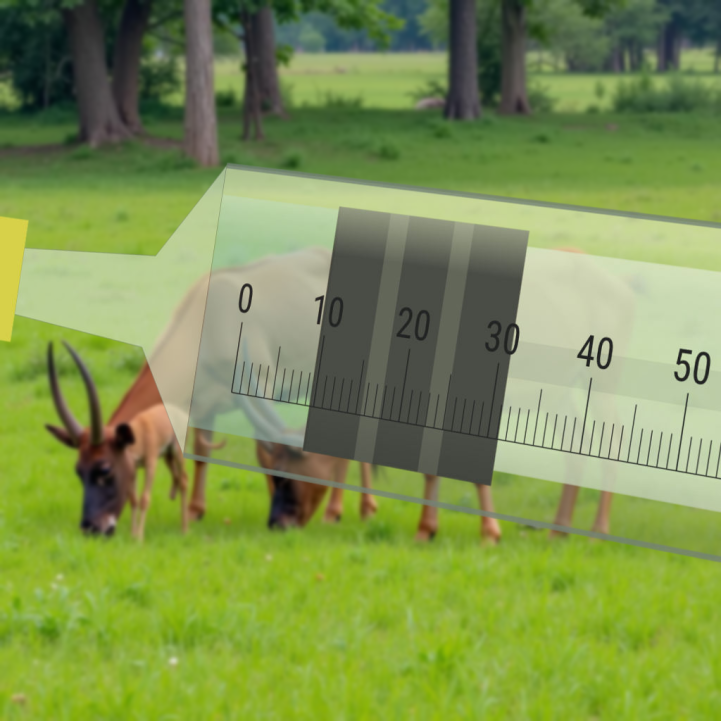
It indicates 9.5 mL
